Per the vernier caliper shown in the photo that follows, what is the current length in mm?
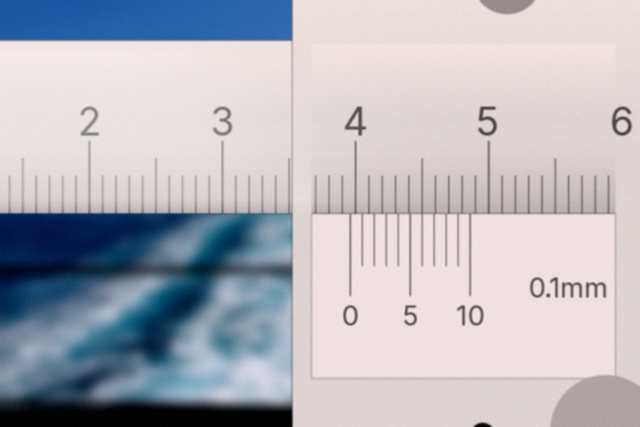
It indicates 39.6 mm
